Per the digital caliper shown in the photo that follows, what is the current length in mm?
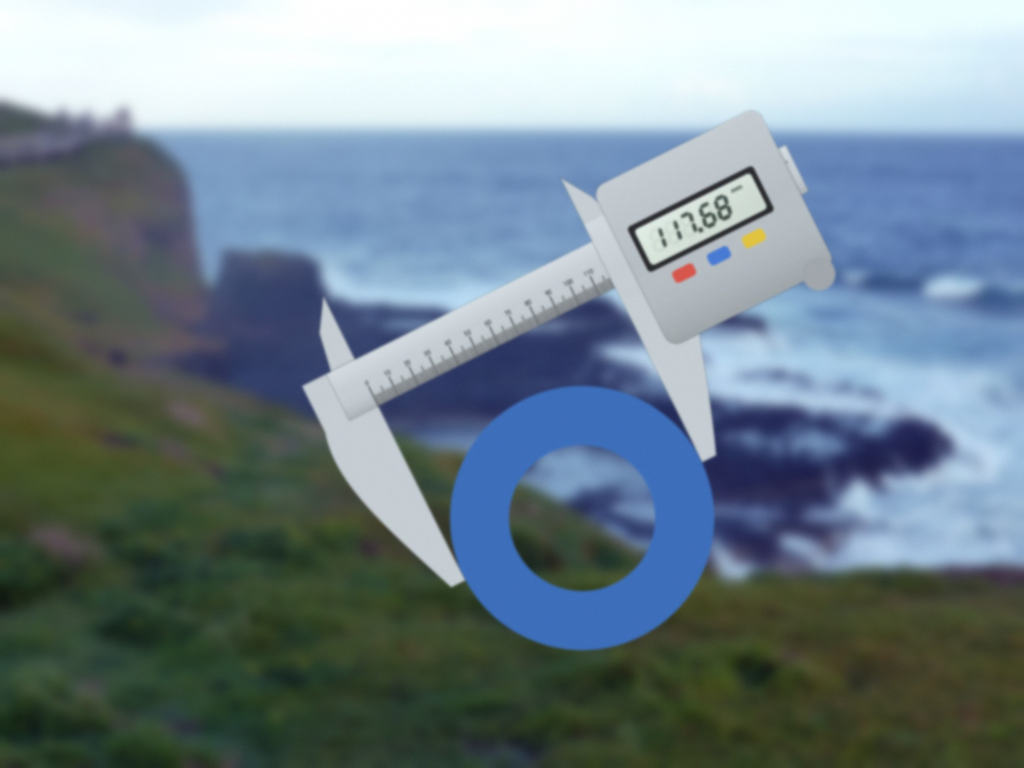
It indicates 117.68 mm
